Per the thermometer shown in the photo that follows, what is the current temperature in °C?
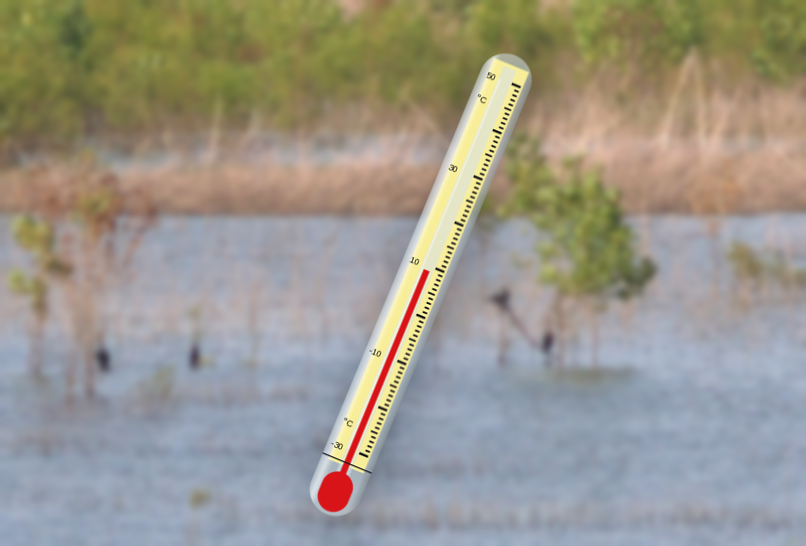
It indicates 9 °C
